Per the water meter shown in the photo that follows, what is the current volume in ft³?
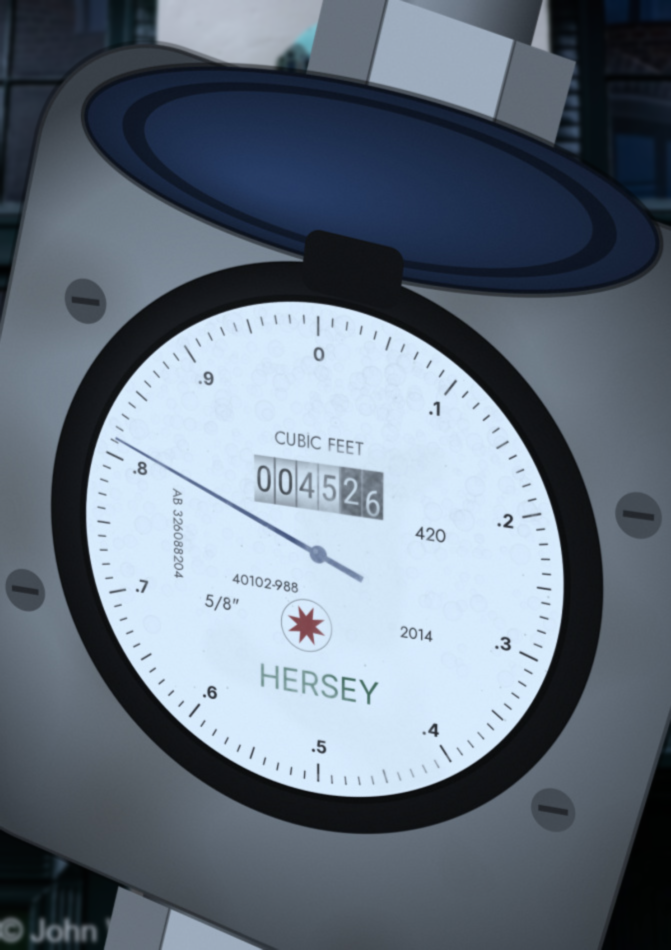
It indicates 4525.81 ft³
